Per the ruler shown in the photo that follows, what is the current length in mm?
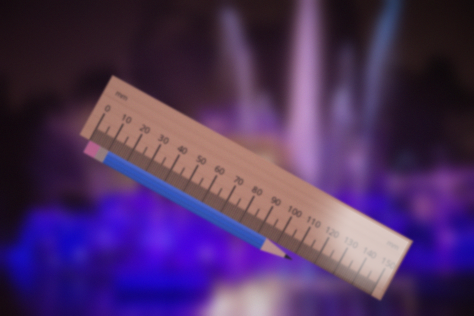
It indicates 110 mm
